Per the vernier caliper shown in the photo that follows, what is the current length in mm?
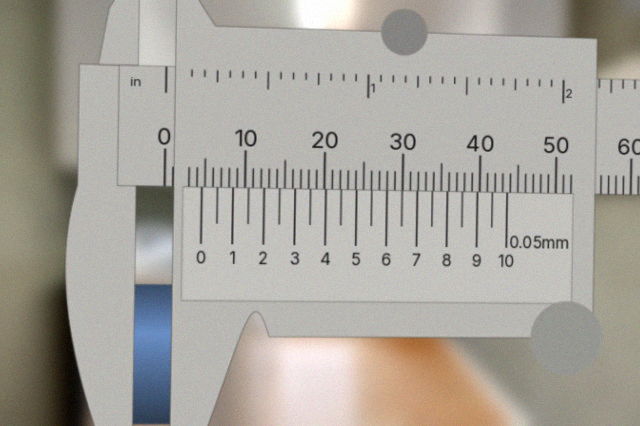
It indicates 4.6 mm
